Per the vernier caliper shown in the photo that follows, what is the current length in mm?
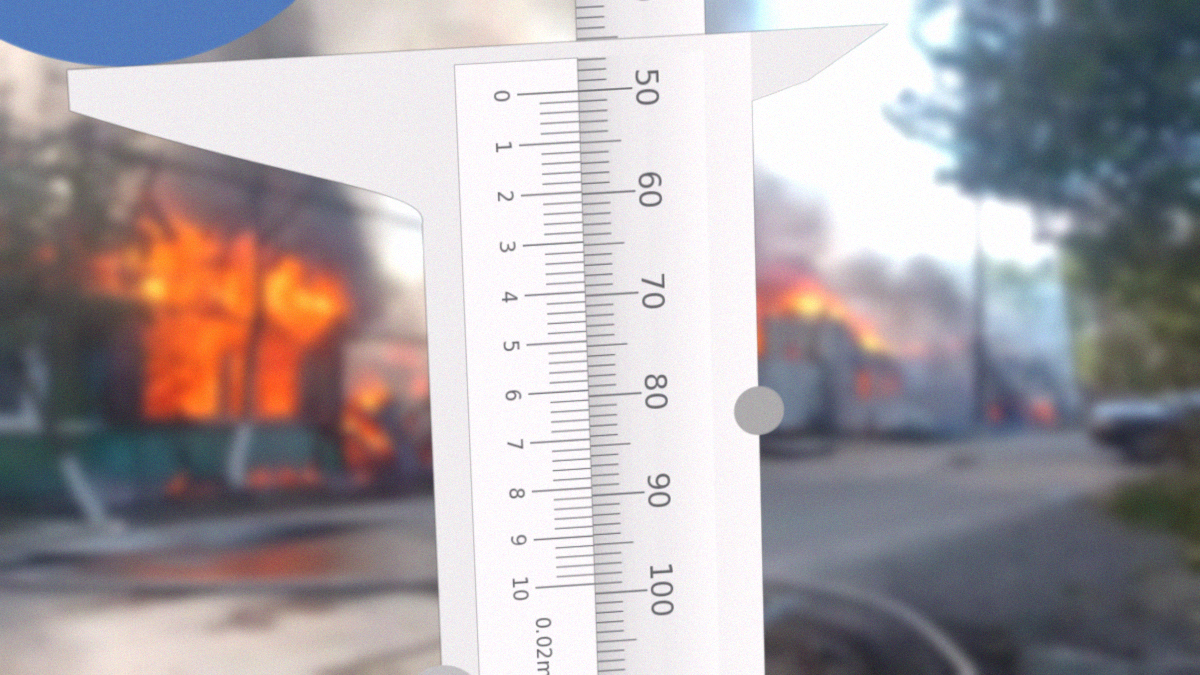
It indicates 50.0 mm
